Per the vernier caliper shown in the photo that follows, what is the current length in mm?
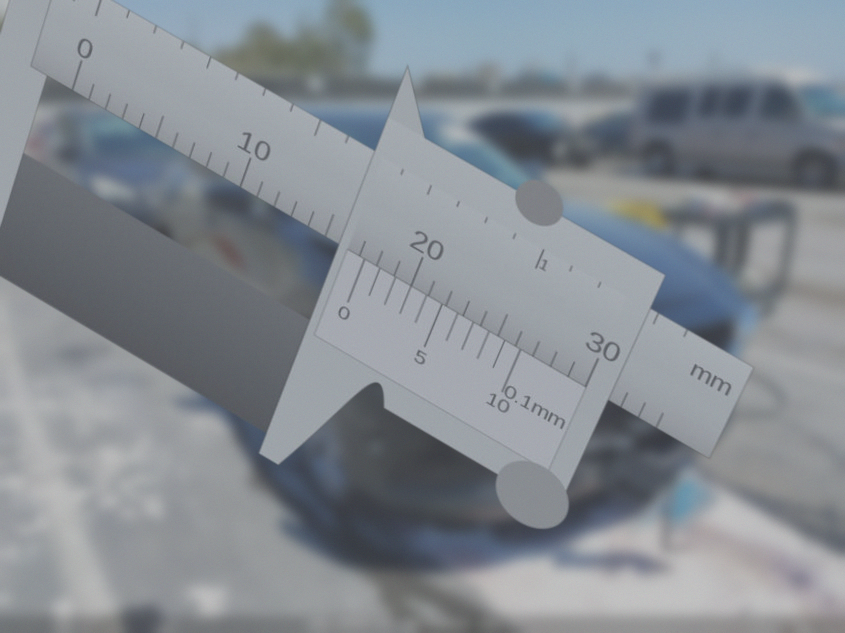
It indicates 17.3 mm
